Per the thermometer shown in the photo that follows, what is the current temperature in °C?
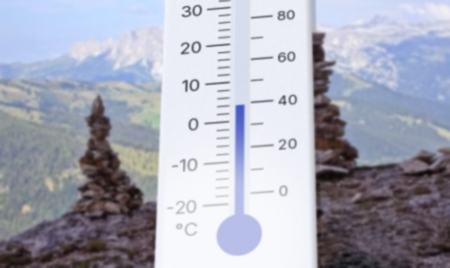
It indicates 4 °C
